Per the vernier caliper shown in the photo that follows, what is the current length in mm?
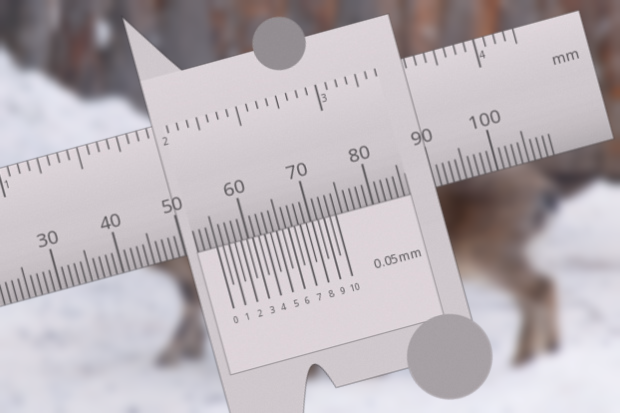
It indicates 55.0 mm
